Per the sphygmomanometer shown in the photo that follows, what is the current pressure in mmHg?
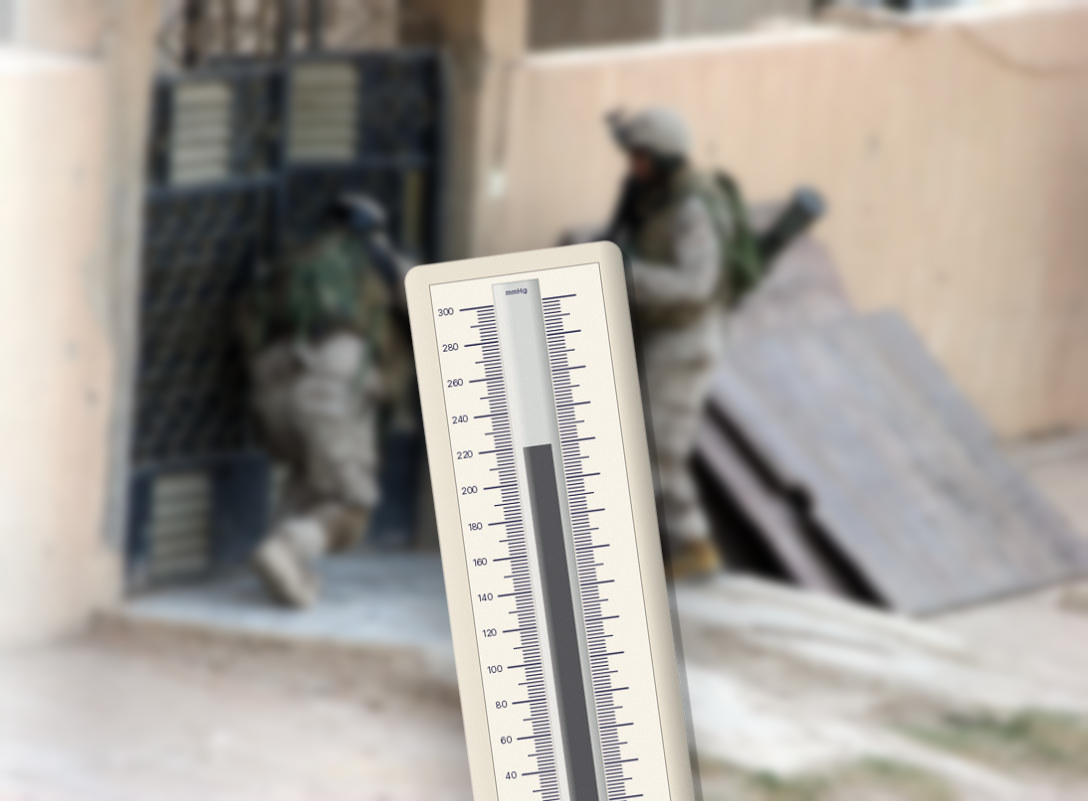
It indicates 220 mmHg
